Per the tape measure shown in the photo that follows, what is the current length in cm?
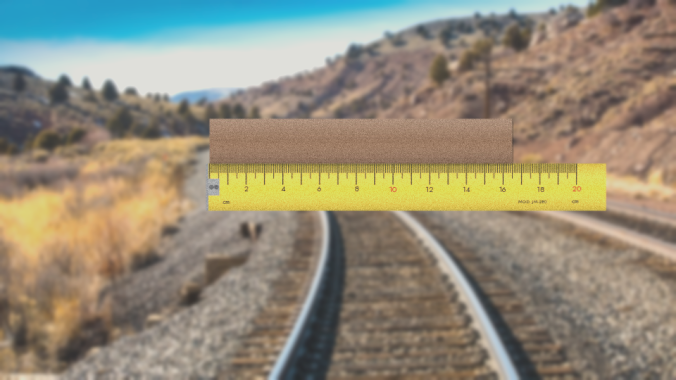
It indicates 16.5 cm
